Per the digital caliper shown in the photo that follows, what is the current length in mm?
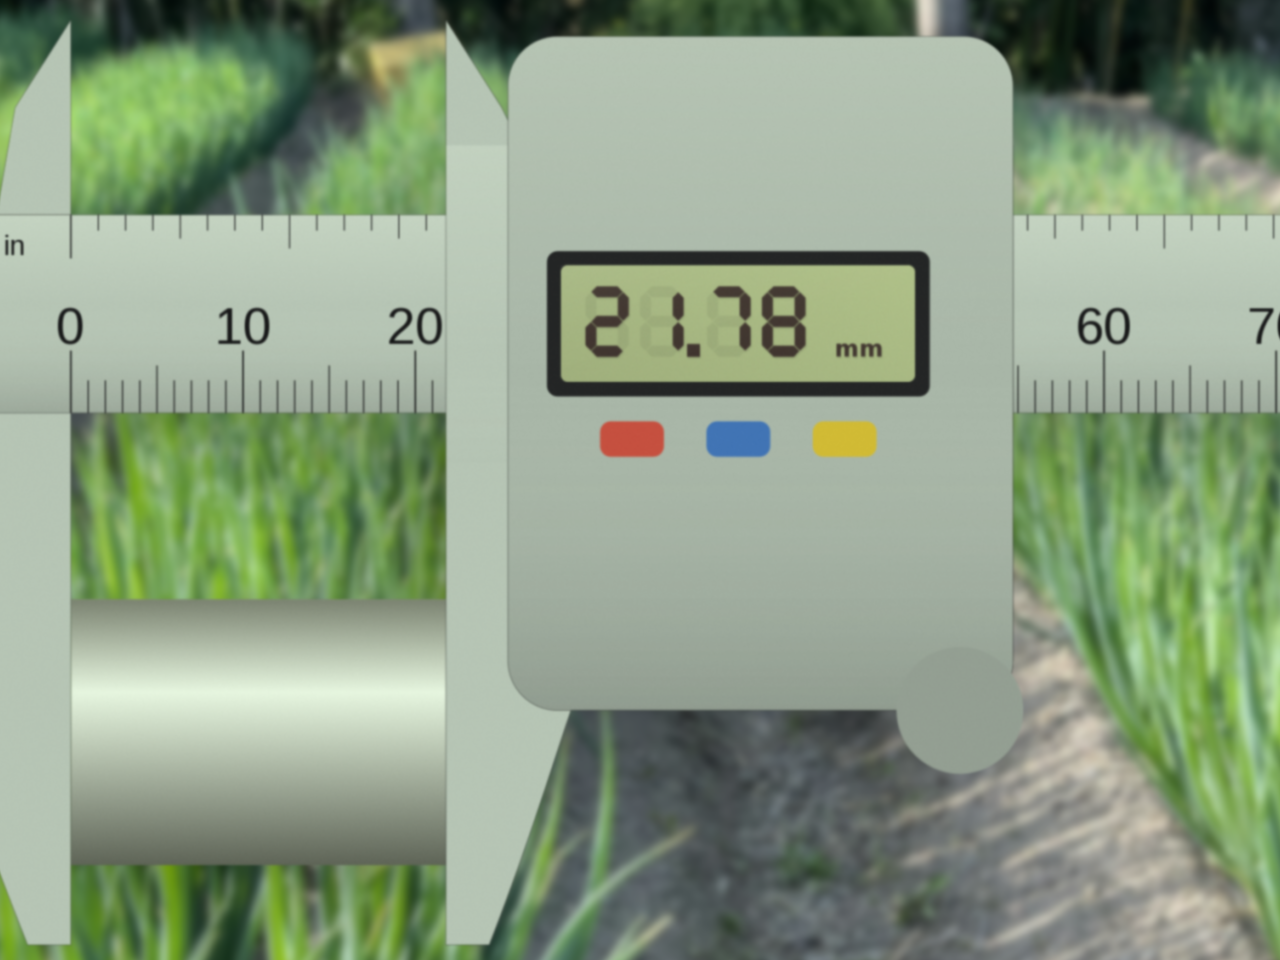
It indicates 21.78 mm
